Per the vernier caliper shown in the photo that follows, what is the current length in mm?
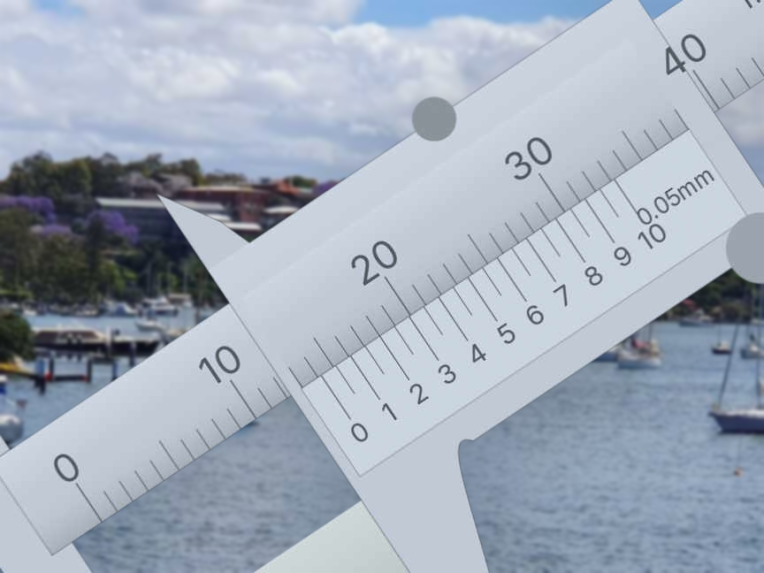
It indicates 14.2 mm
